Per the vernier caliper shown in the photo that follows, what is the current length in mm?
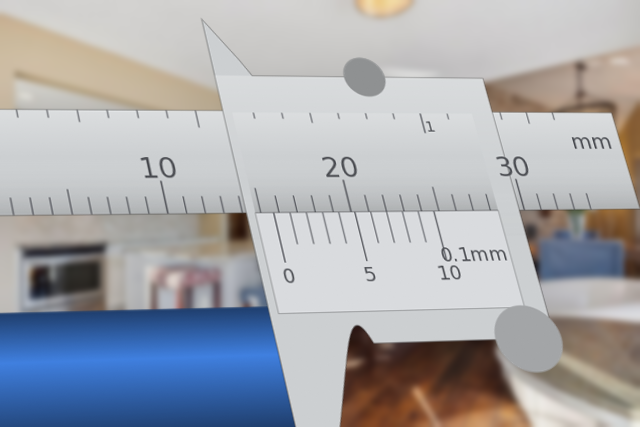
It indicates 15.7 mm
